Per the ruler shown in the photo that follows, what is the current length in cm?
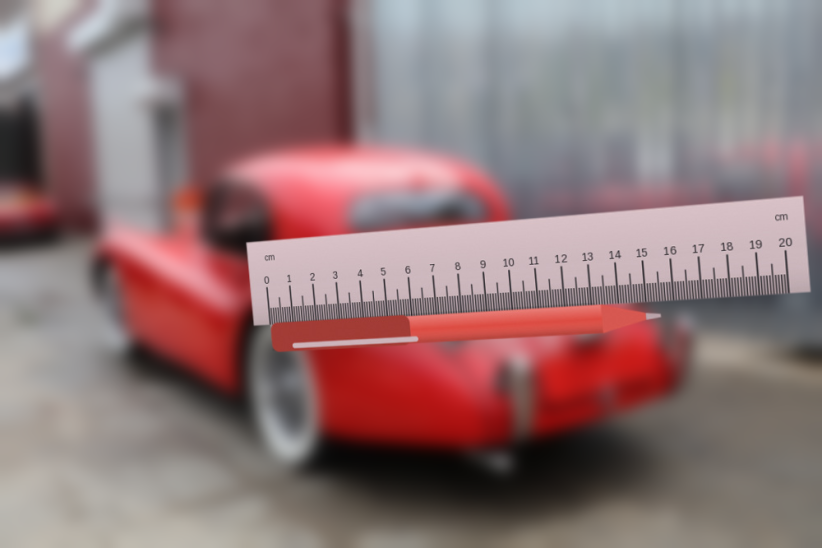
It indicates 15.5 cm
